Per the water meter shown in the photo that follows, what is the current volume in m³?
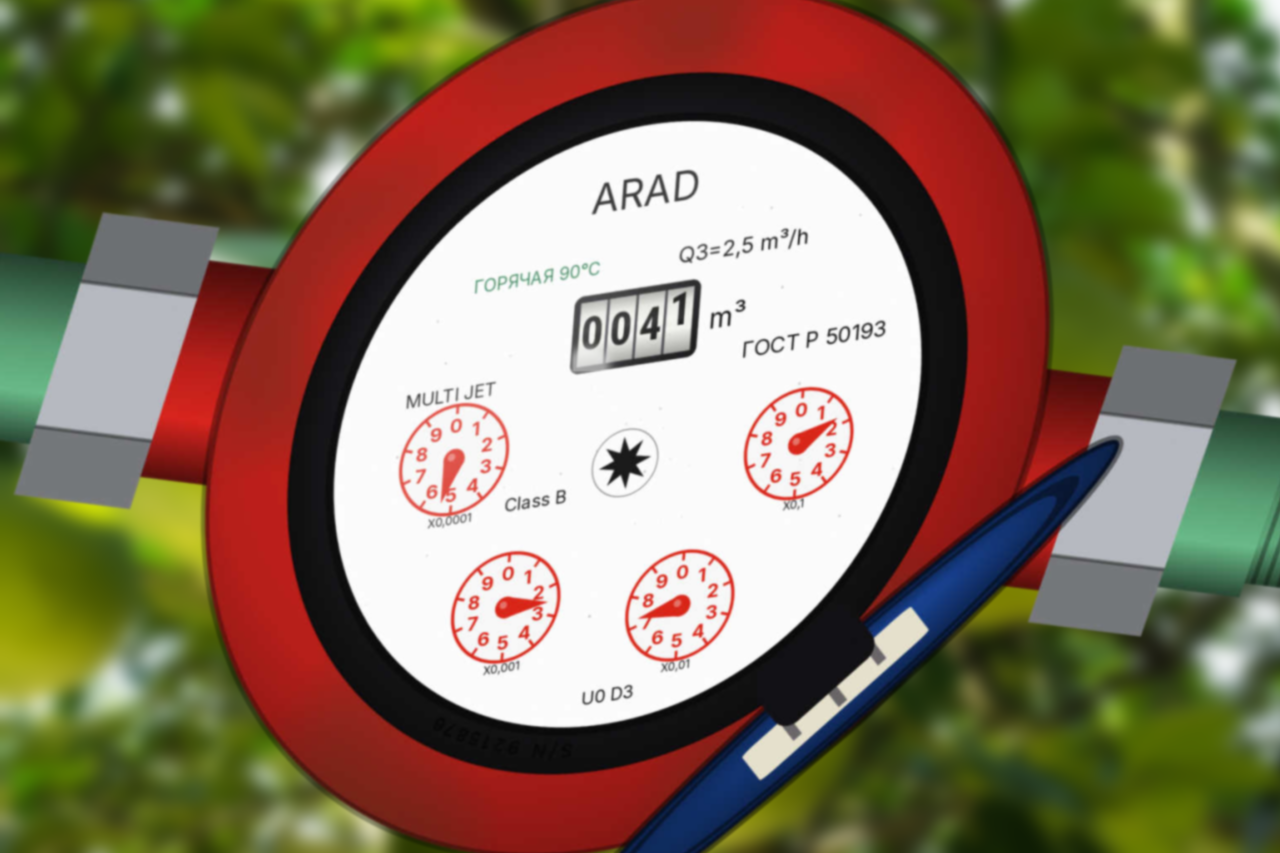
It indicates 41.1725 m³
